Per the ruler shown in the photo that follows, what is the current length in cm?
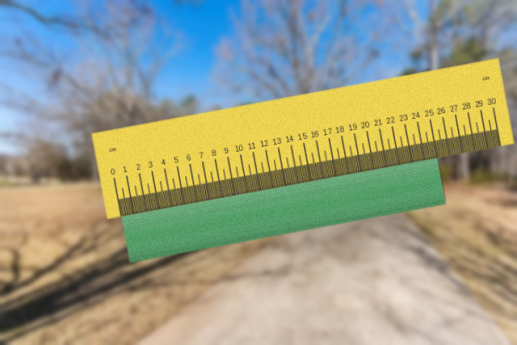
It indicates 25 cm
